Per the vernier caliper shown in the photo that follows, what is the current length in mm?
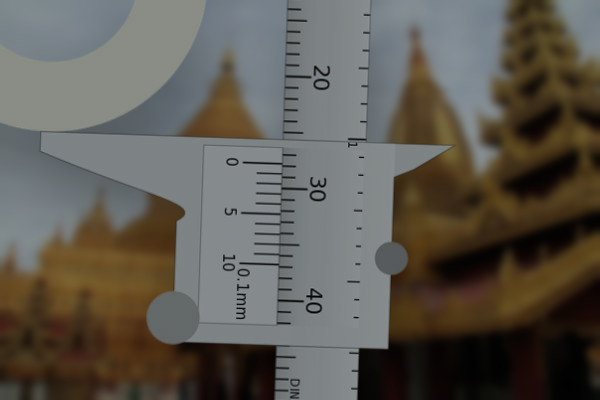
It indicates 27.8 mm
